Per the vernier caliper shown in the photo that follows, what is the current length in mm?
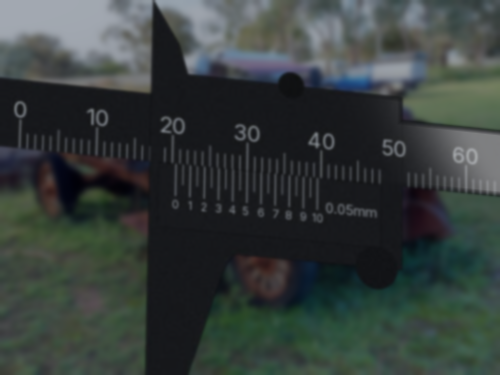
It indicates 20.5 mm
